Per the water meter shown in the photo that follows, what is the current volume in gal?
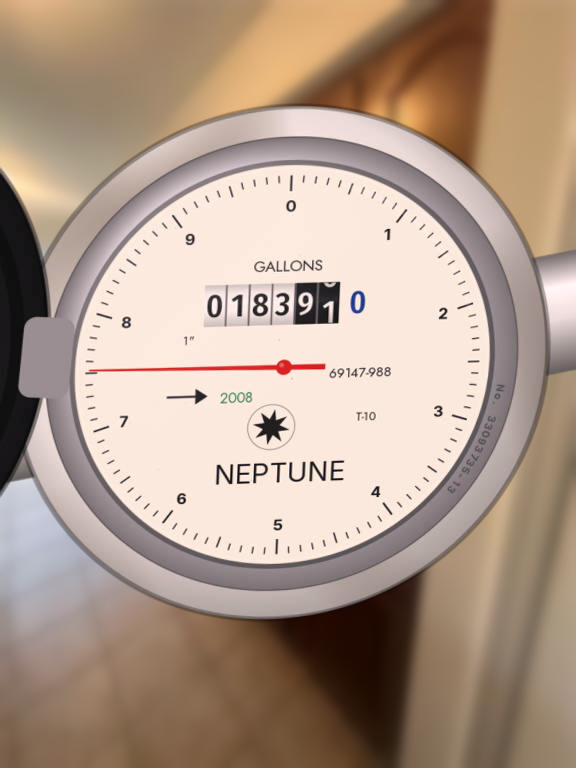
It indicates 183907.5 gal
